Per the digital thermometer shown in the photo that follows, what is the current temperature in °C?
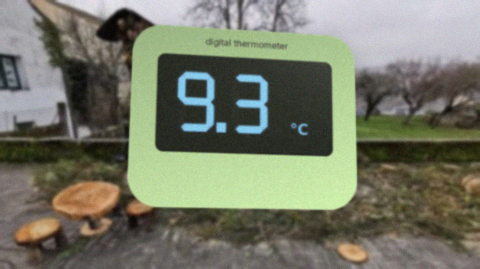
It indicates 9.3 °C
